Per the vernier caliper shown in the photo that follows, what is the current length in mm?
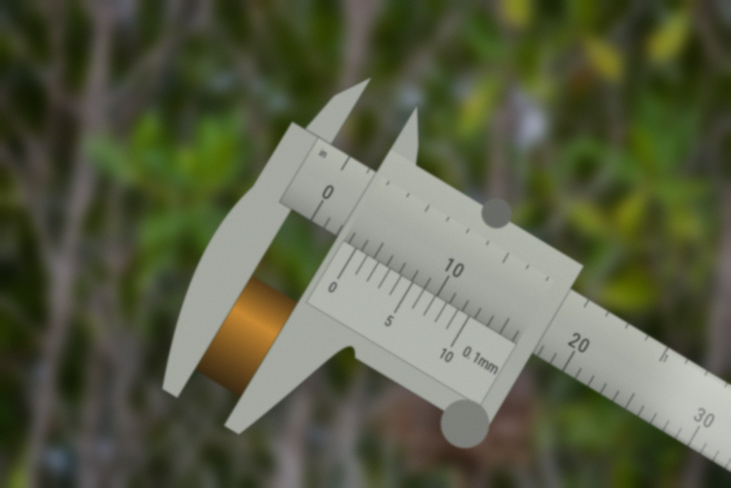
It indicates 3.6 mm
